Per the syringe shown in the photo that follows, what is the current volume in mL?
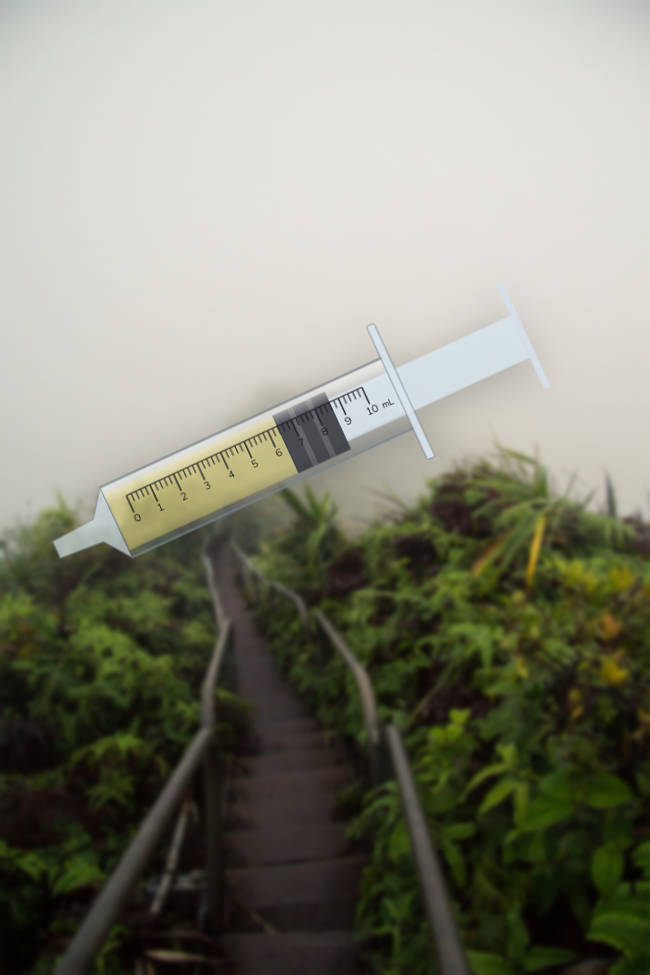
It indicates 6.4 mL
